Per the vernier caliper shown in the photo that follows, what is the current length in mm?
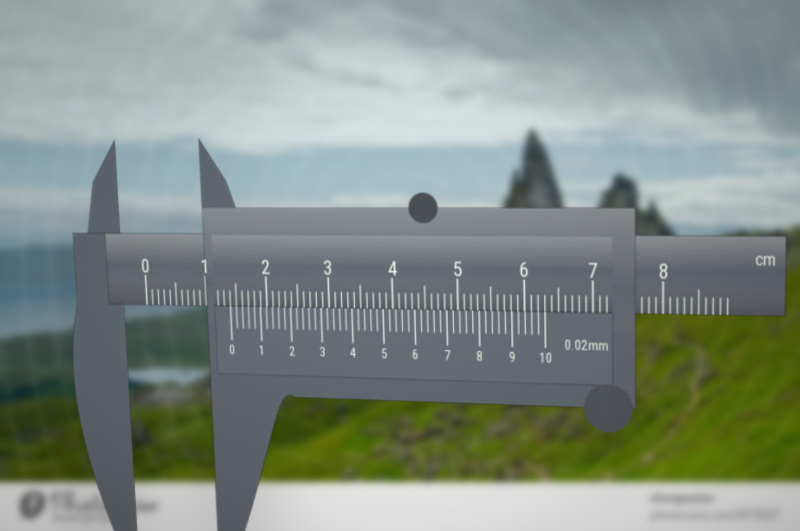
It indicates 14.0 mm
